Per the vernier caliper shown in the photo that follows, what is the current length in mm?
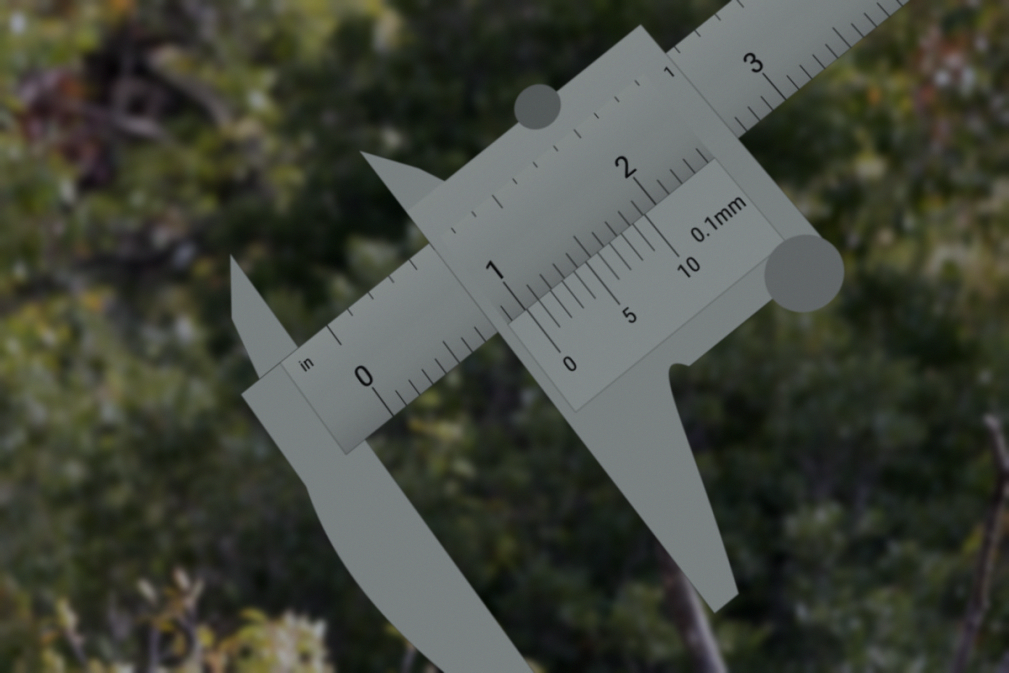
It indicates 10.1 mm
